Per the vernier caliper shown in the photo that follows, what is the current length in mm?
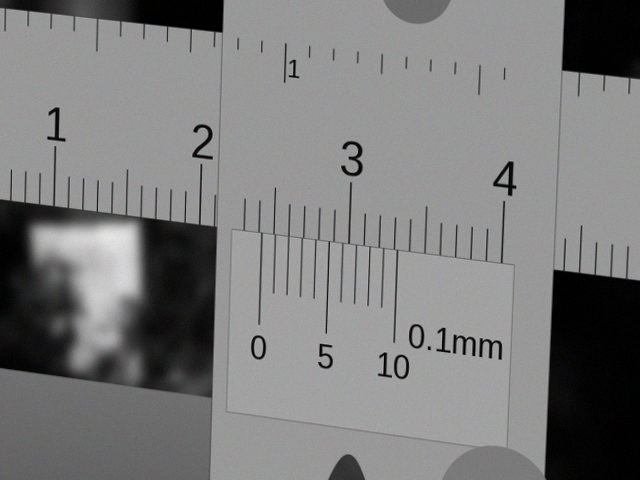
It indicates 24.2 mm
